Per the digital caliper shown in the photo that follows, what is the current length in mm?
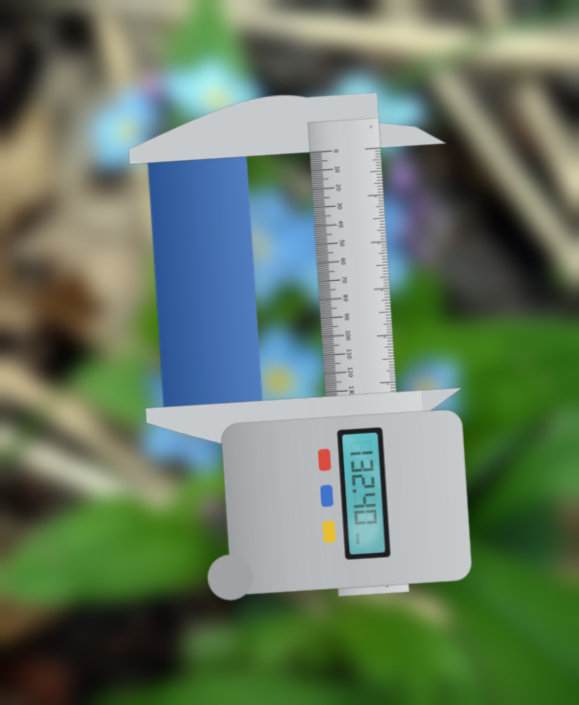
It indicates 132.40 mm
